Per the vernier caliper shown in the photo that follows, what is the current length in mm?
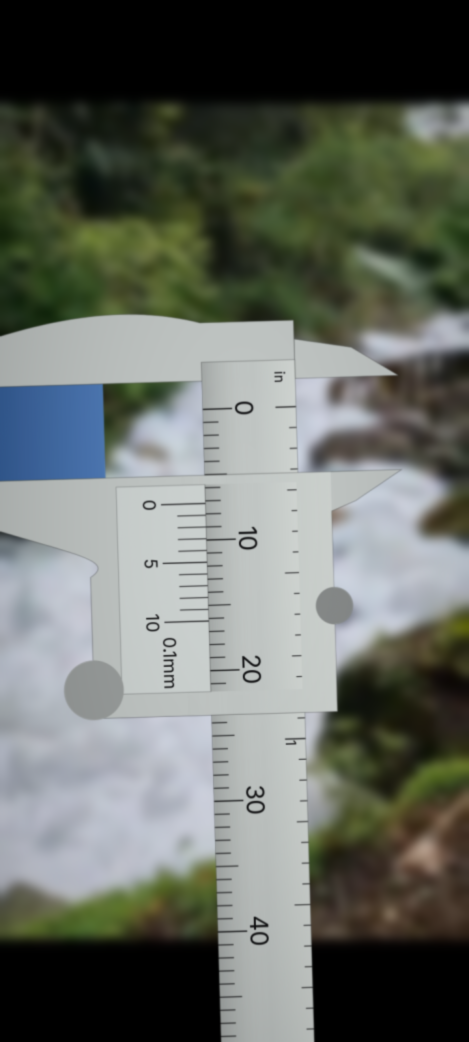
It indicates 7.2 mm
